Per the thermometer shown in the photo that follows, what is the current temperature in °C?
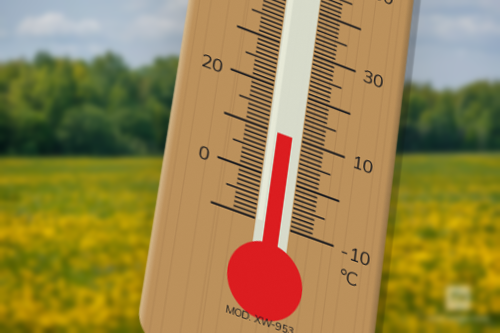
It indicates 10 °C
